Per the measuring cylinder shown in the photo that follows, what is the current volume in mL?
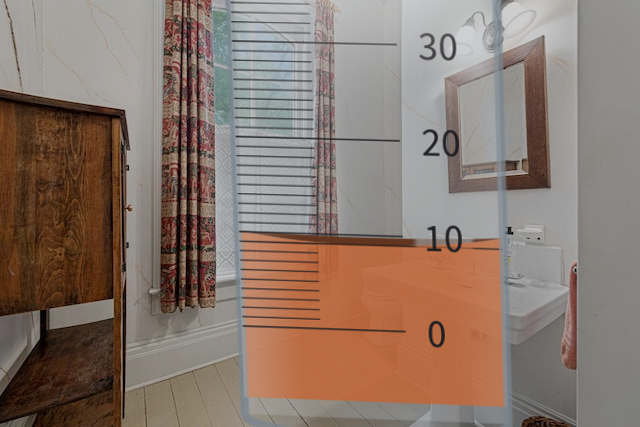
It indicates 9 mL
